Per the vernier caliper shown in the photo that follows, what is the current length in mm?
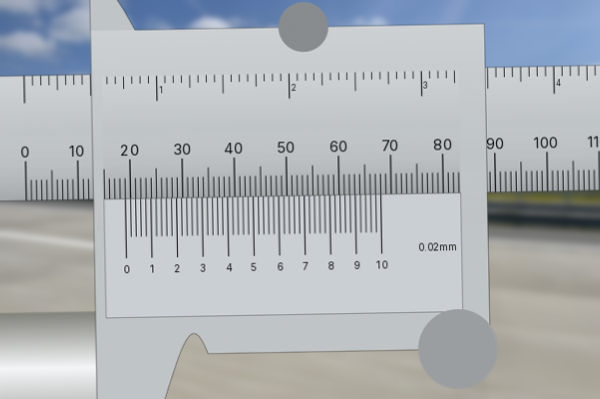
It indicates 19.0 mm
